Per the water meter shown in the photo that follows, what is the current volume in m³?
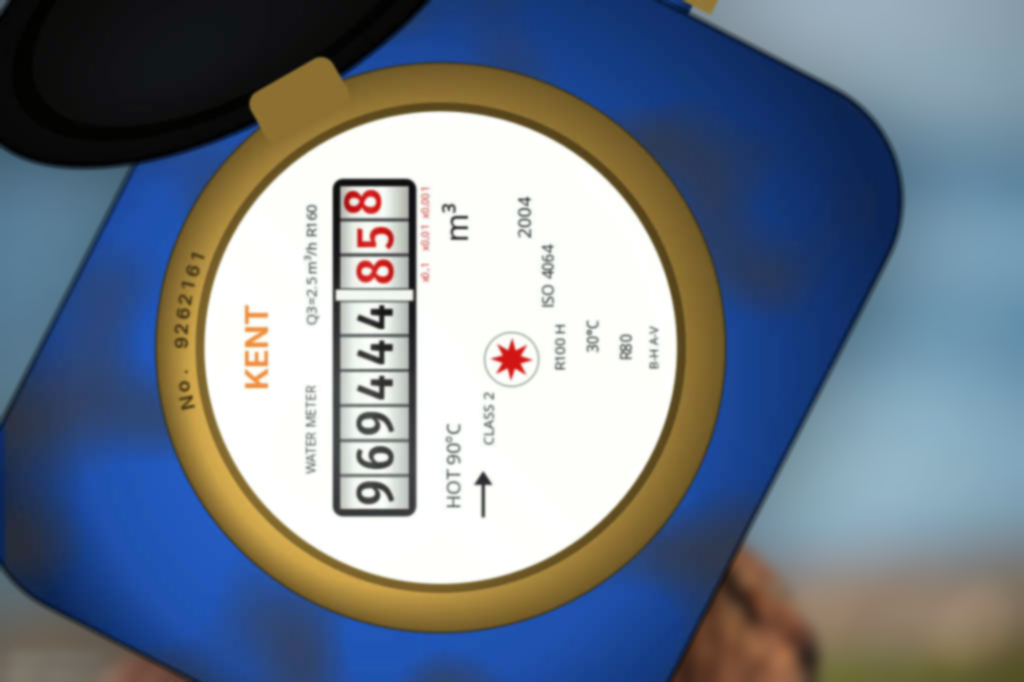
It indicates 969444.858 m³
